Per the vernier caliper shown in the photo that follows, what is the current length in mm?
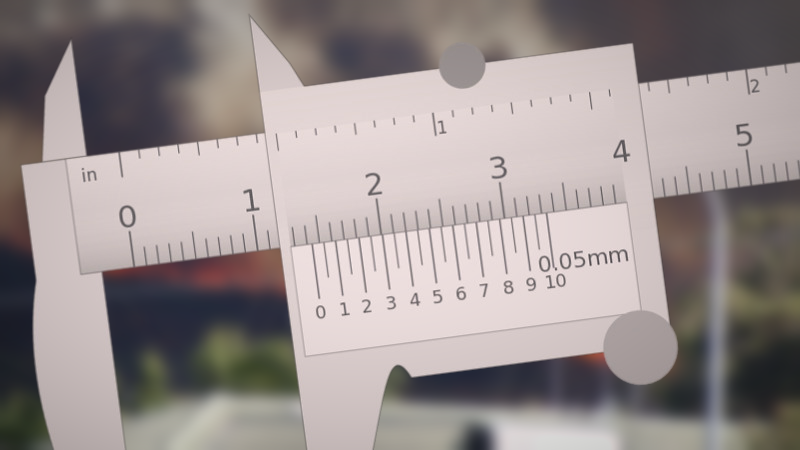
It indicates 14.4 mm
